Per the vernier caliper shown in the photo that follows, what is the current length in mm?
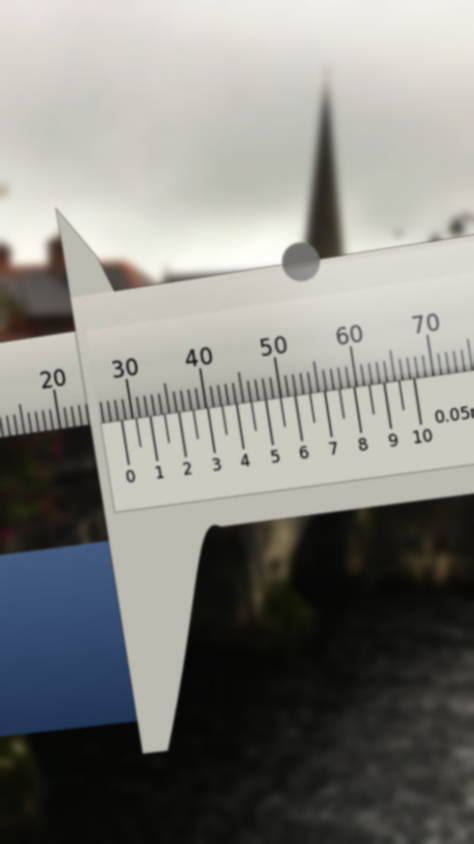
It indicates 28.5 mm
